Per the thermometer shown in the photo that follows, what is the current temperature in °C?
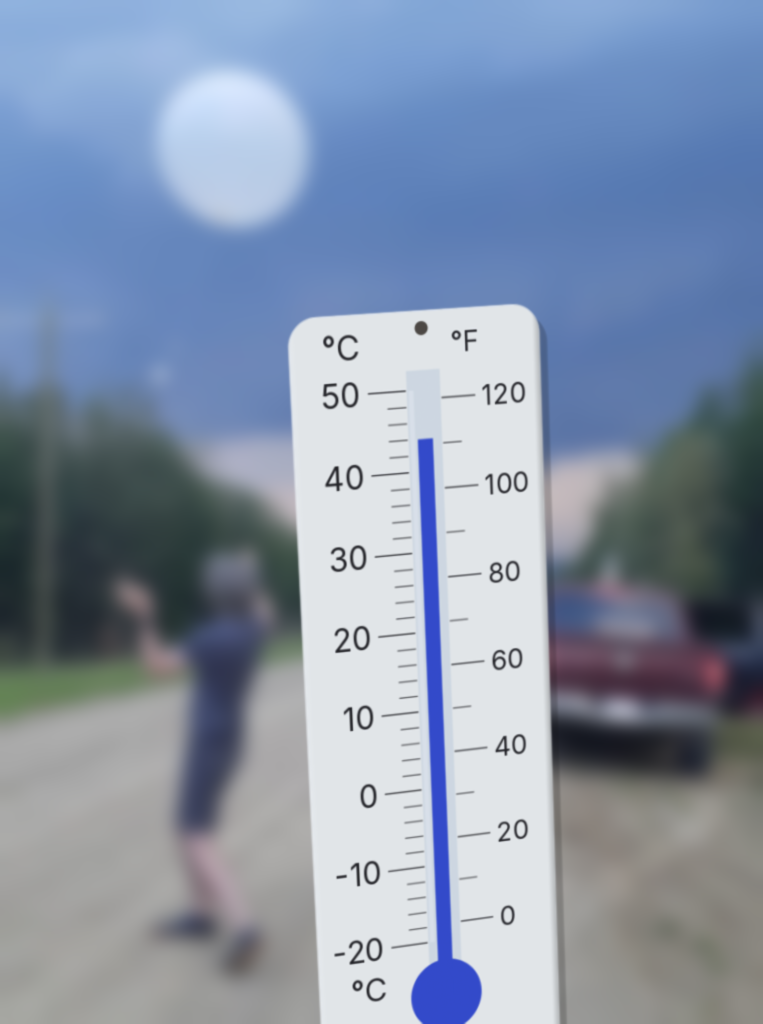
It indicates 44 °C
